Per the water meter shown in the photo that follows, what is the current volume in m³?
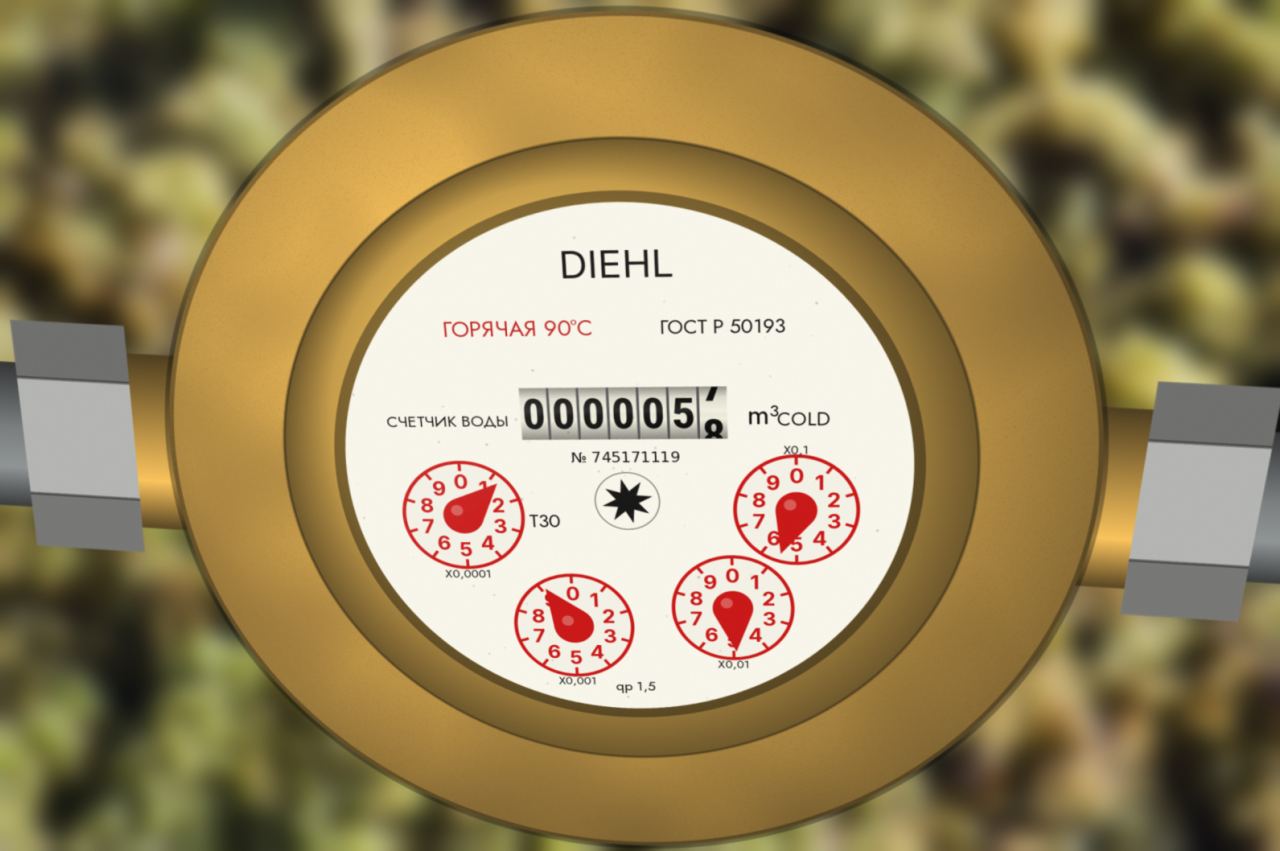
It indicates 57.5491 m³
